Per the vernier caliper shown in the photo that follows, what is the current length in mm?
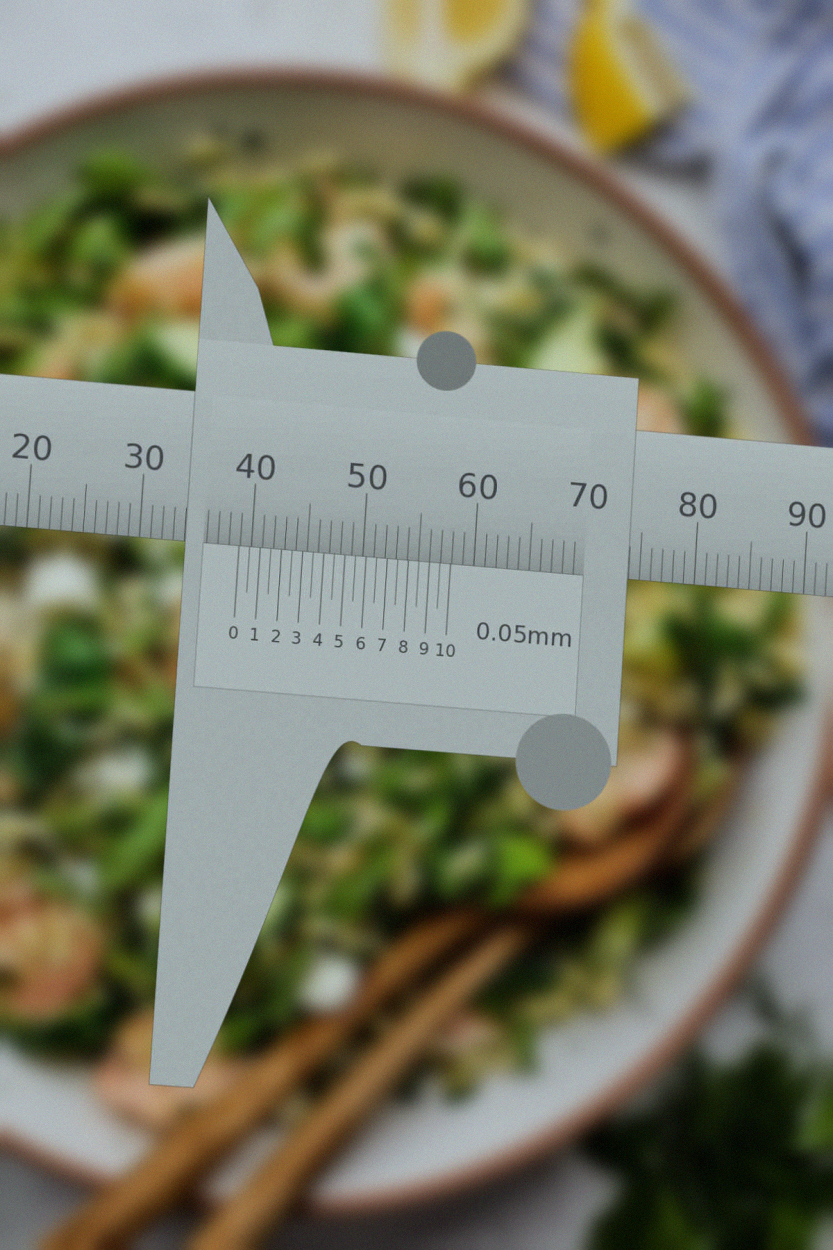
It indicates 38.9 mm
